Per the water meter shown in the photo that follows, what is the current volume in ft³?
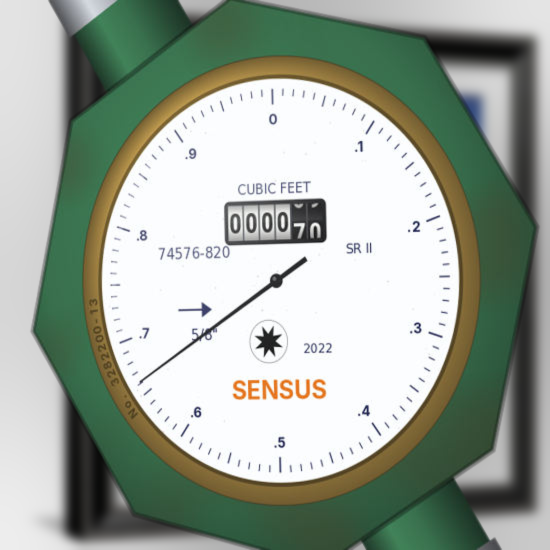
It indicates 69.66 ft³
